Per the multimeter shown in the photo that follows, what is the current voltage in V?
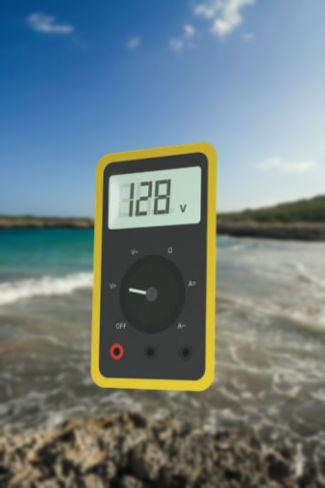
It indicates 128 V
